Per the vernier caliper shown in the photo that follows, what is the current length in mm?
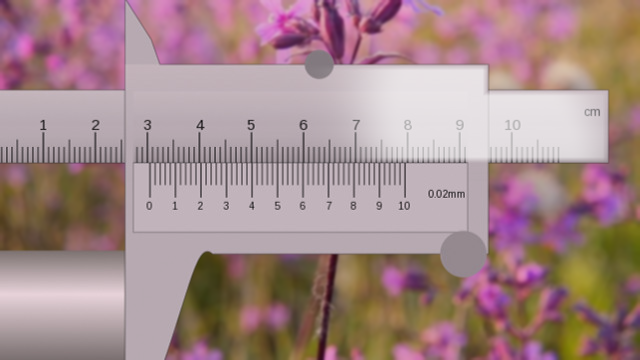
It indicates 30.5 mm
